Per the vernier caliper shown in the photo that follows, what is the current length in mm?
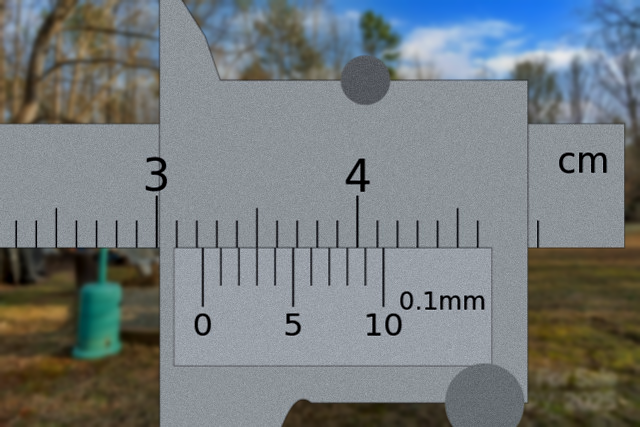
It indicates 32.3 mm
